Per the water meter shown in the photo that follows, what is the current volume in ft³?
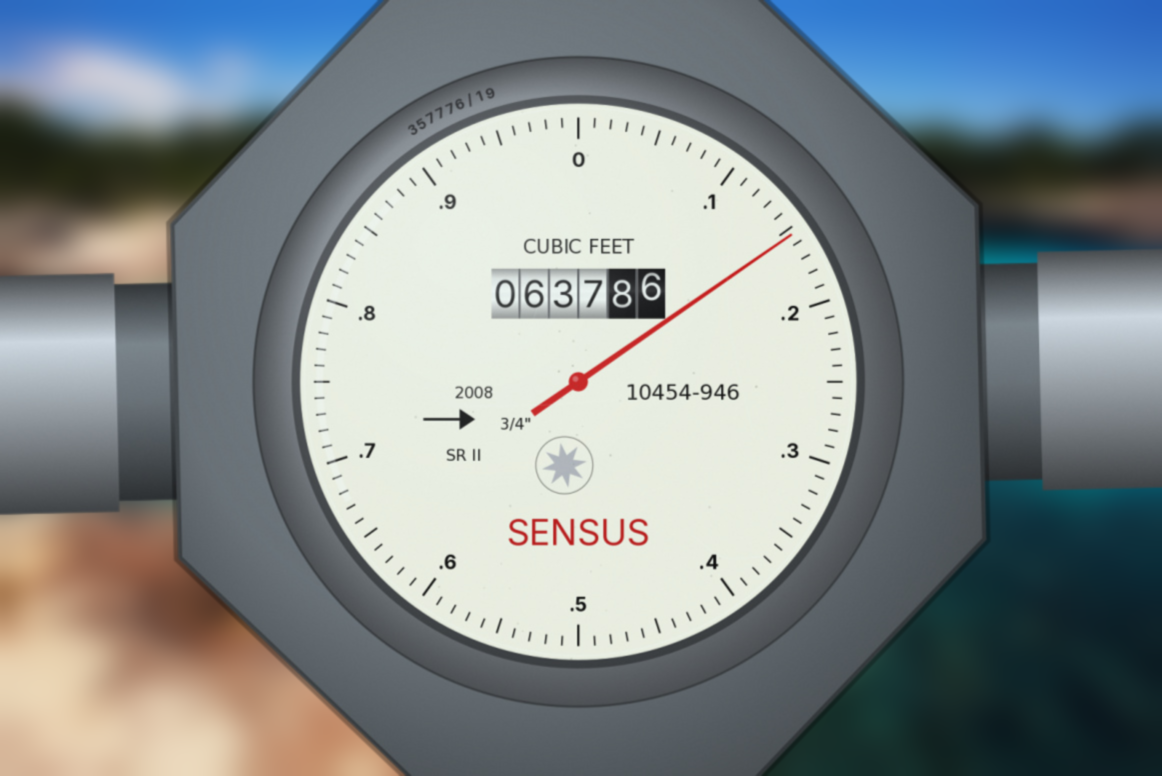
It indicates 63786.15 ft³
